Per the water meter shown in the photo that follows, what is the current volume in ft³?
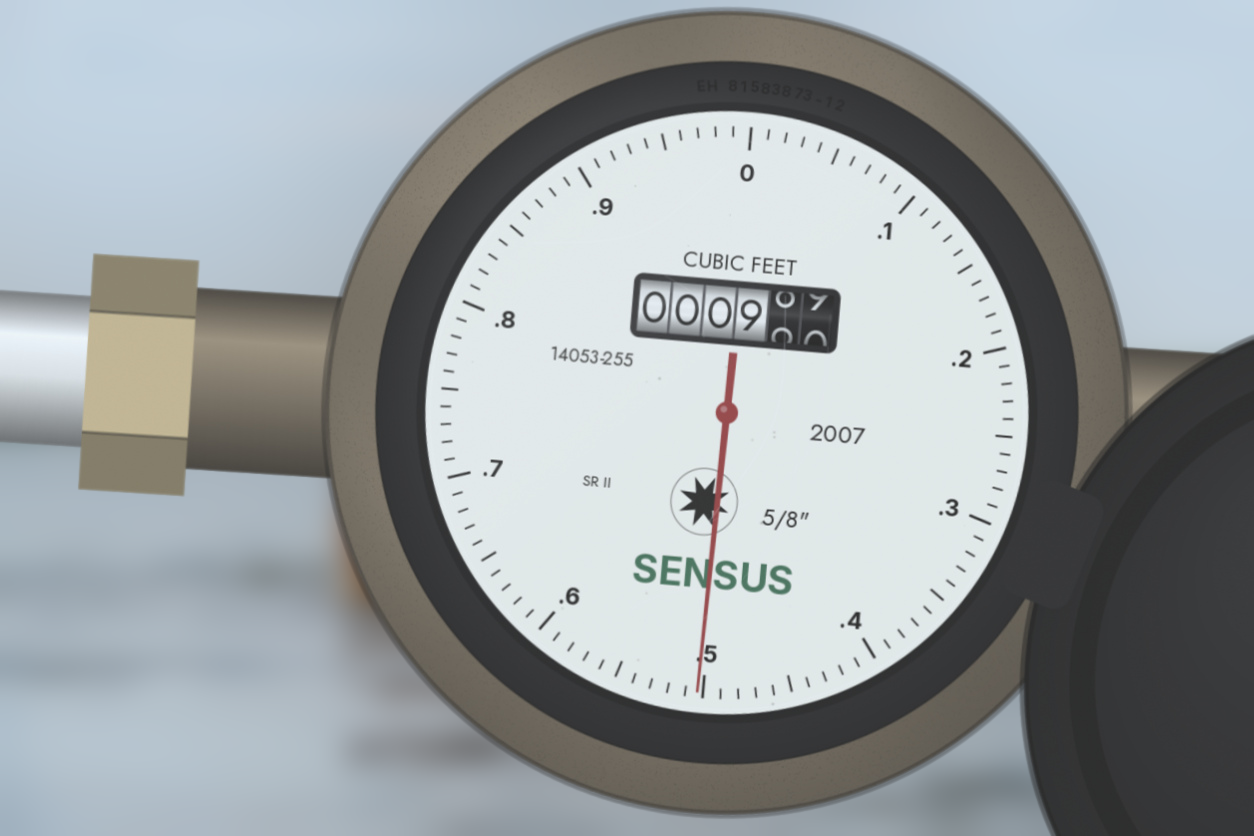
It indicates 989.50 ft³
